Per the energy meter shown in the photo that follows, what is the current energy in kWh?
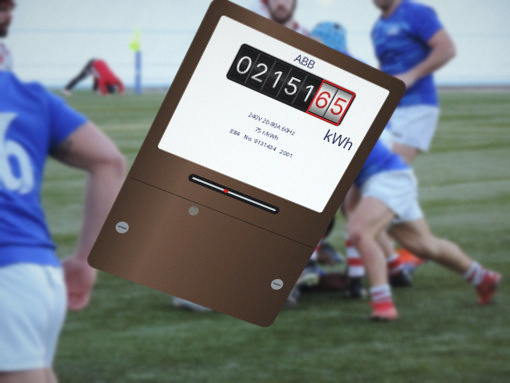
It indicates 2151.65 kWh
